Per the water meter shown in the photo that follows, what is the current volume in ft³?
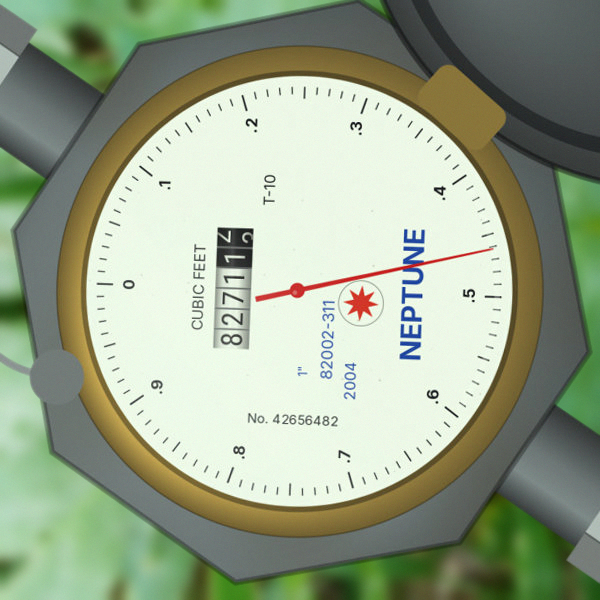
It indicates 827112.46 ft³
